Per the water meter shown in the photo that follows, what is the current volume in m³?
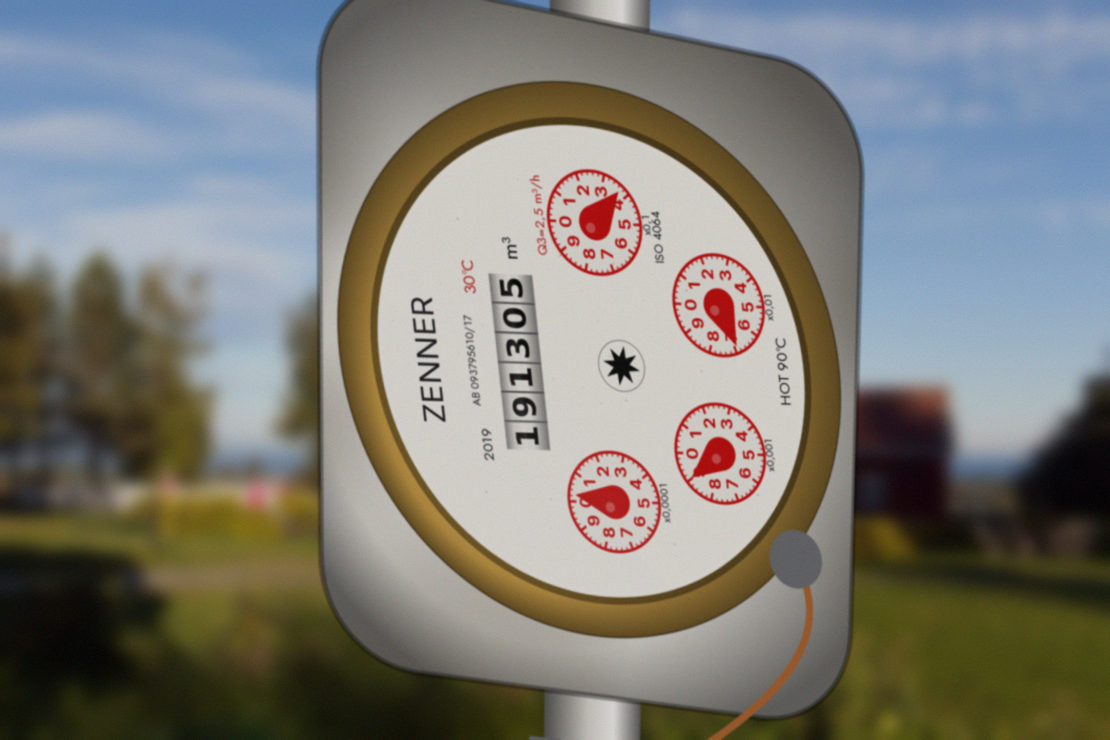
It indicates 191305.3690 m³
